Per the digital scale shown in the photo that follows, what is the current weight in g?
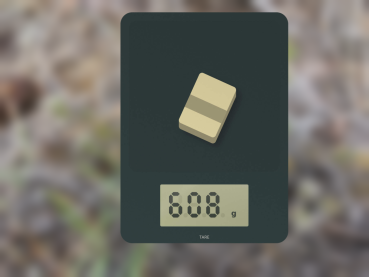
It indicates 608 g
